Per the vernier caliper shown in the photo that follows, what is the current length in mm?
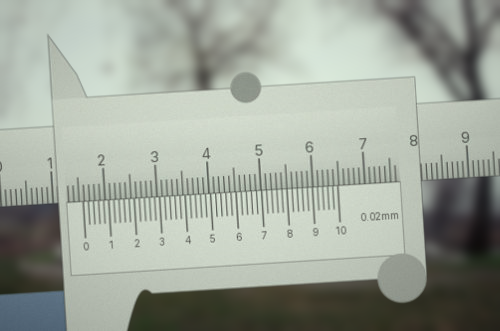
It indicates 15.8 mm
